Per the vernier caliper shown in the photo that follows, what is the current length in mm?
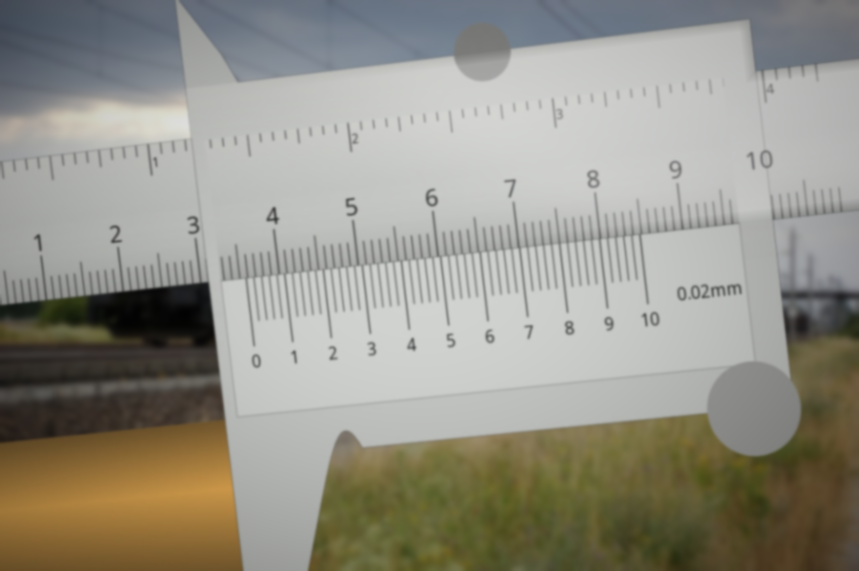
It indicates 35.8 mm
